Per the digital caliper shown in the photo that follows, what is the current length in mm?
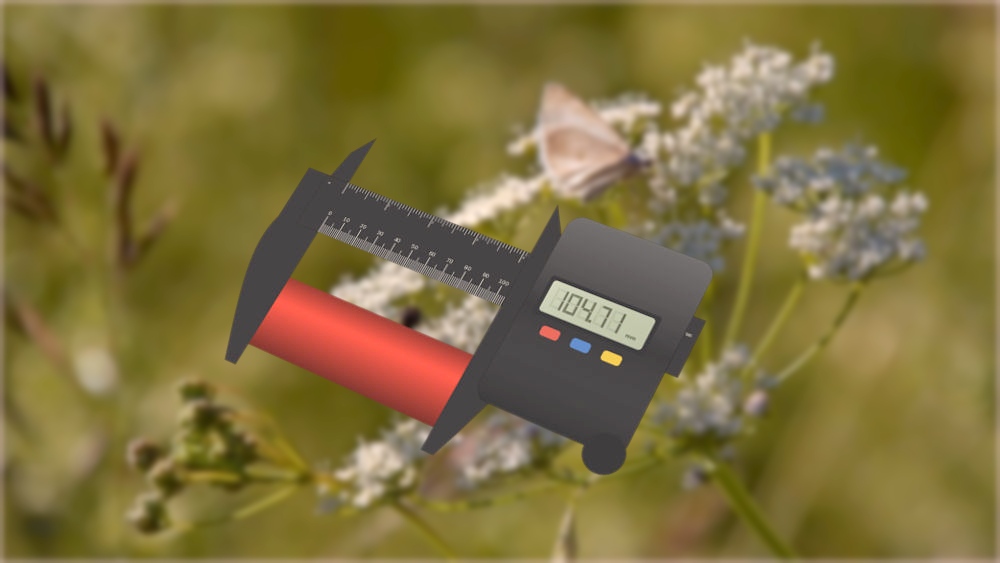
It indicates 104.71 mm
